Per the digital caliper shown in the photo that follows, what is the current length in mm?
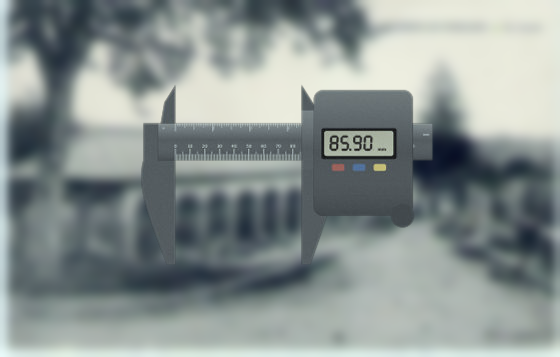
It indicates 85.90 mm
